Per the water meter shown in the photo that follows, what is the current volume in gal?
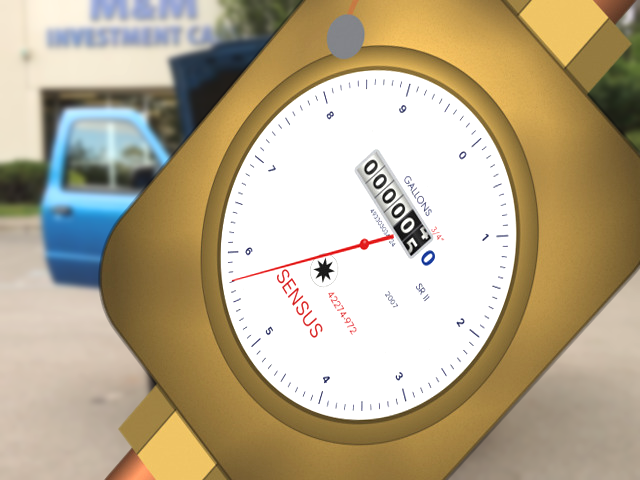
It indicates 45.7 gal
